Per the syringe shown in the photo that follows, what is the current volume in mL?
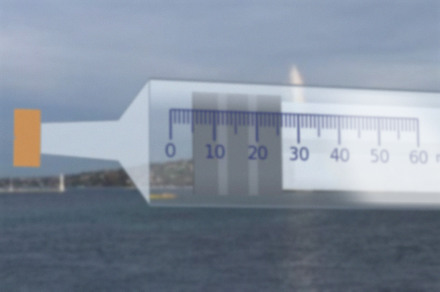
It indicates 5 mL
